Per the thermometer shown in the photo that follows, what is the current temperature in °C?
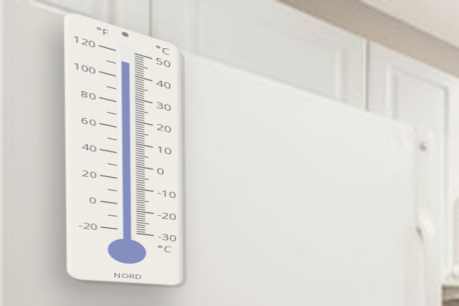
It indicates 45 °C
